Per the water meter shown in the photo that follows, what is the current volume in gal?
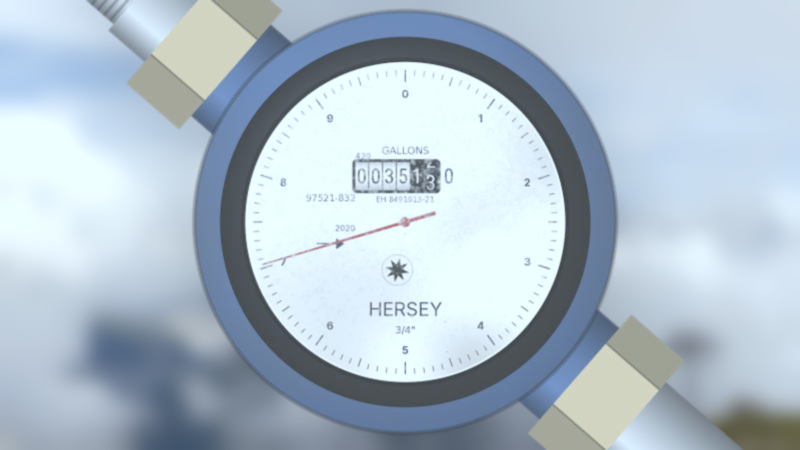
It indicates 35127.0 gal
